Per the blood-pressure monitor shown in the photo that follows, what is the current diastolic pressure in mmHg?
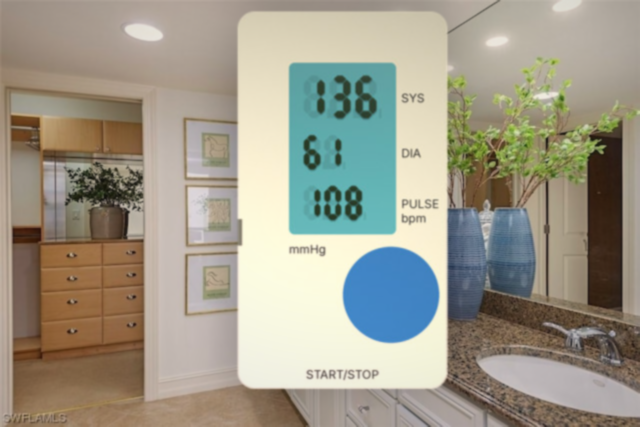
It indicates 61 mmHg
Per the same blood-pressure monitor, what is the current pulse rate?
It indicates 108 bpm
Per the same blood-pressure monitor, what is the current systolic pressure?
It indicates 136 mmHg
